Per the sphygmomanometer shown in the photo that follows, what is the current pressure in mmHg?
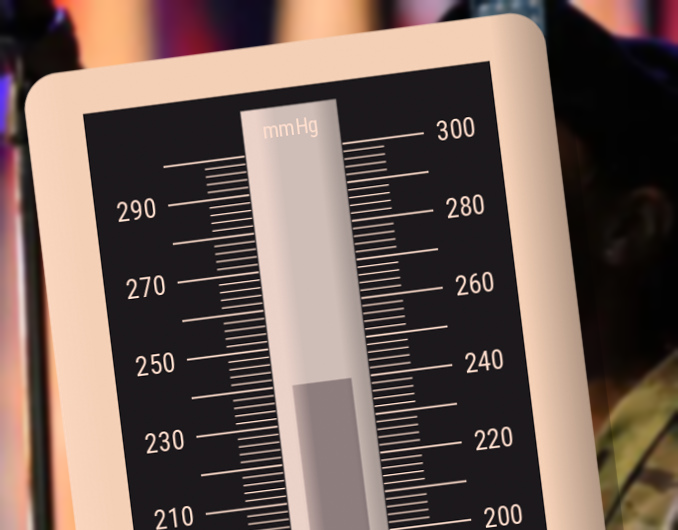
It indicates 240 mmHg
